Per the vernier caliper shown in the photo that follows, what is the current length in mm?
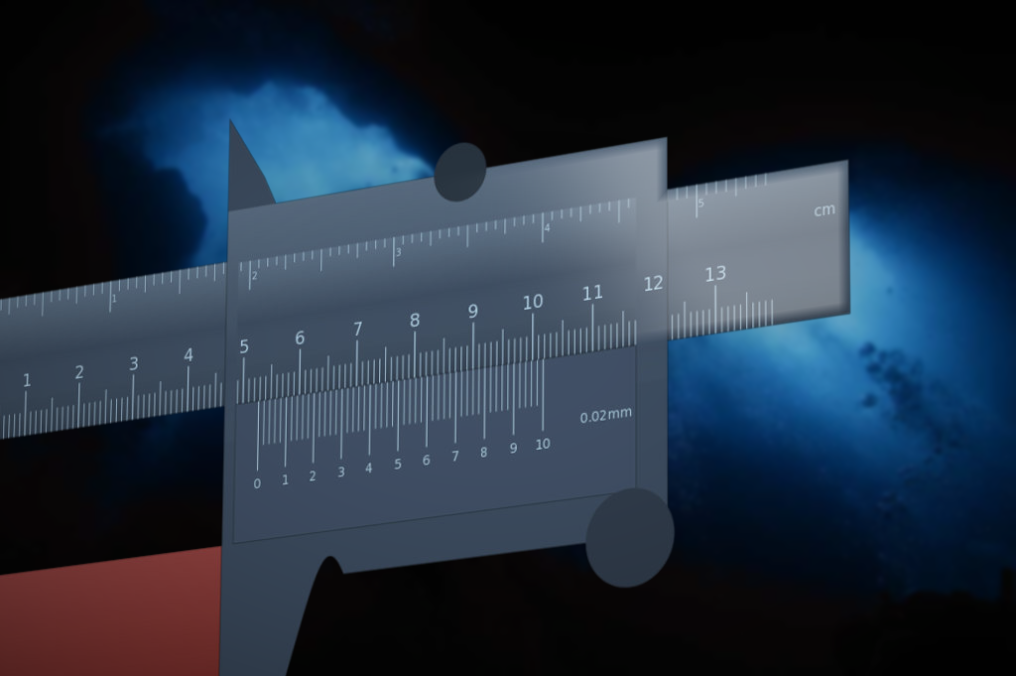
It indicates 52.8 mm
